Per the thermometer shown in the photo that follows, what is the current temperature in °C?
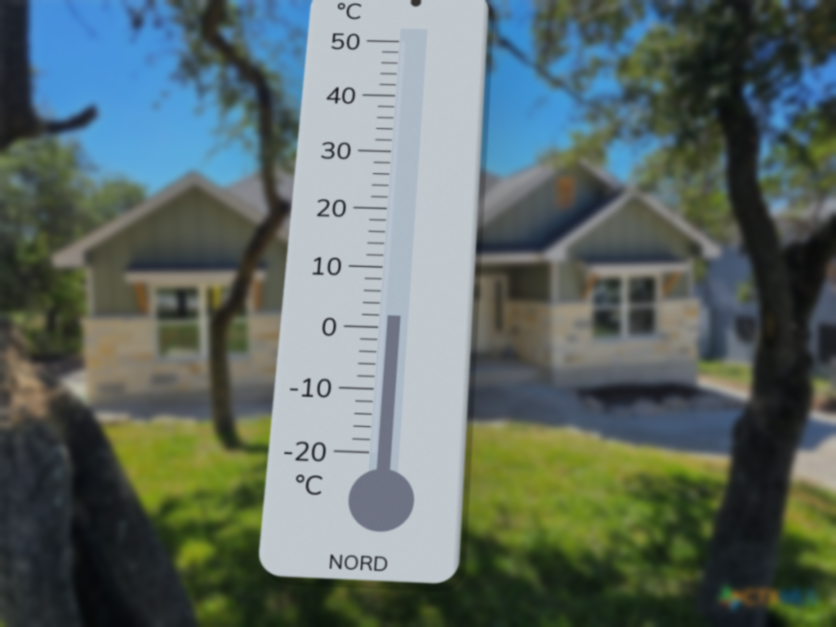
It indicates 2 °C
